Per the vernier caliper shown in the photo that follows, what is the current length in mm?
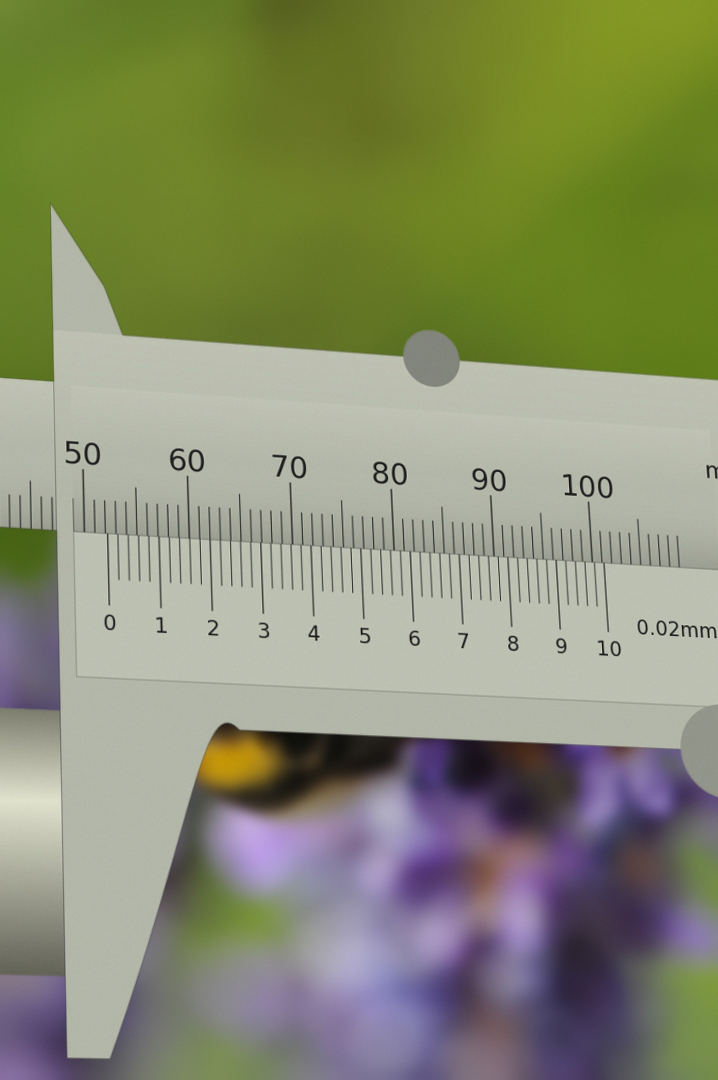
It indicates 52.2 mm
